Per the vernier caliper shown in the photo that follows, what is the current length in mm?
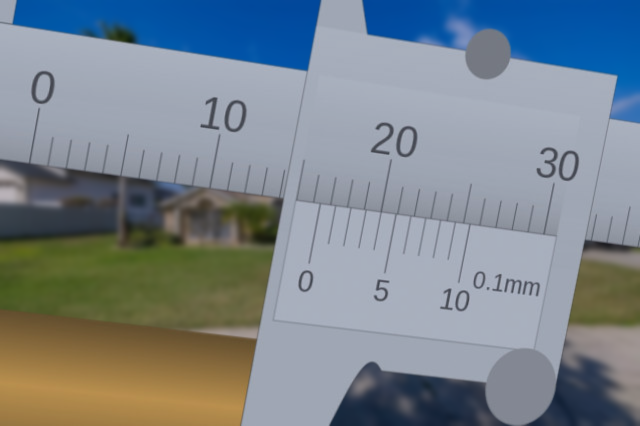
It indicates 16.4 mm
